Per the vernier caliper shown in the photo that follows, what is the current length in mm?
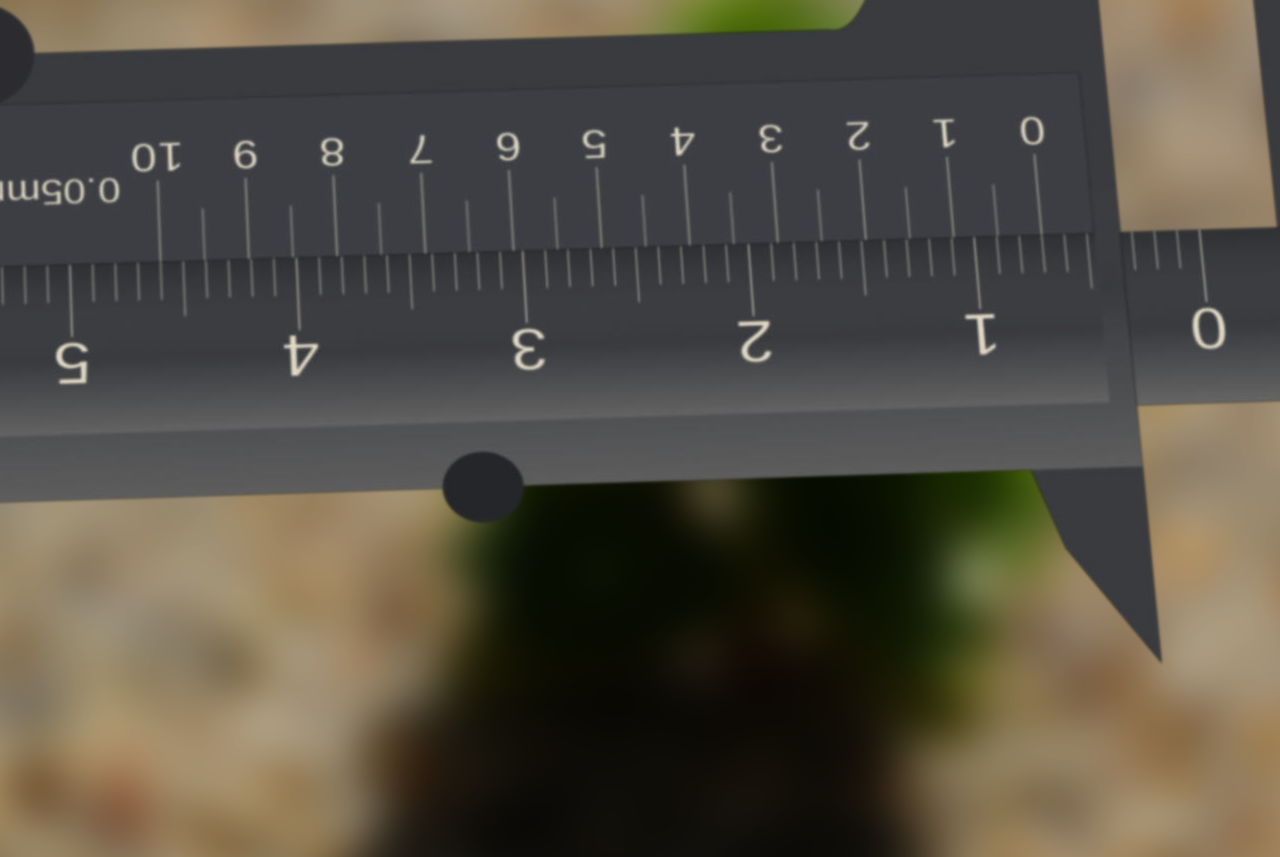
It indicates 7.0 mm
